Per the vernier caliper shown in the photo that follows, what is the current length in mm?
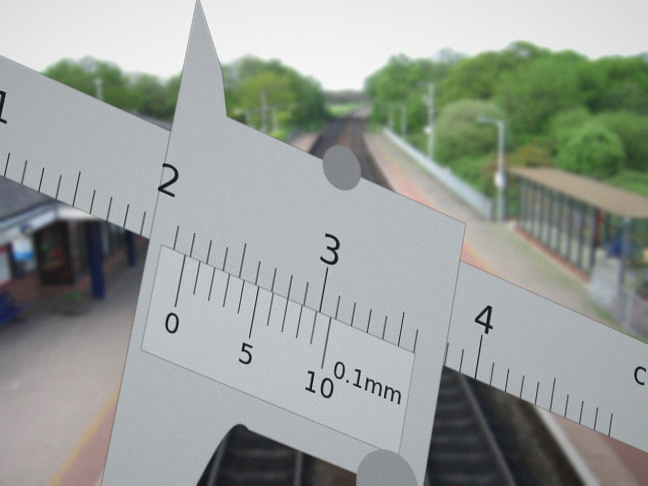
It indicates 21.7 mm
